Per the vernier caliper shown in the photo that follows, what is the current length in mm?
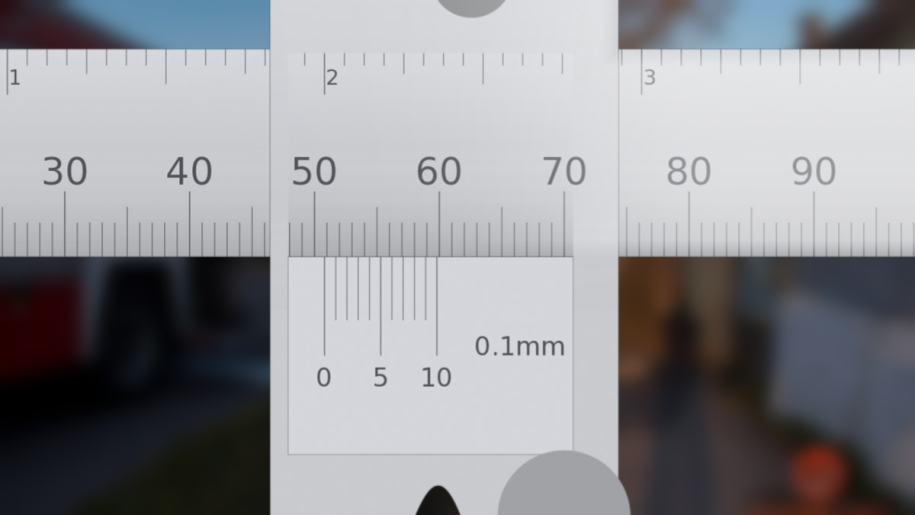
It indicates 50.8 mm
